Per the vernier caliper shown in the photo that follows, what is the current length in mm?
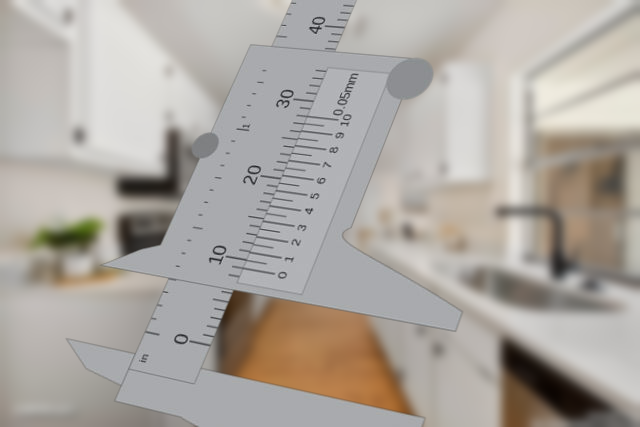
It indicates 9.0 mm
